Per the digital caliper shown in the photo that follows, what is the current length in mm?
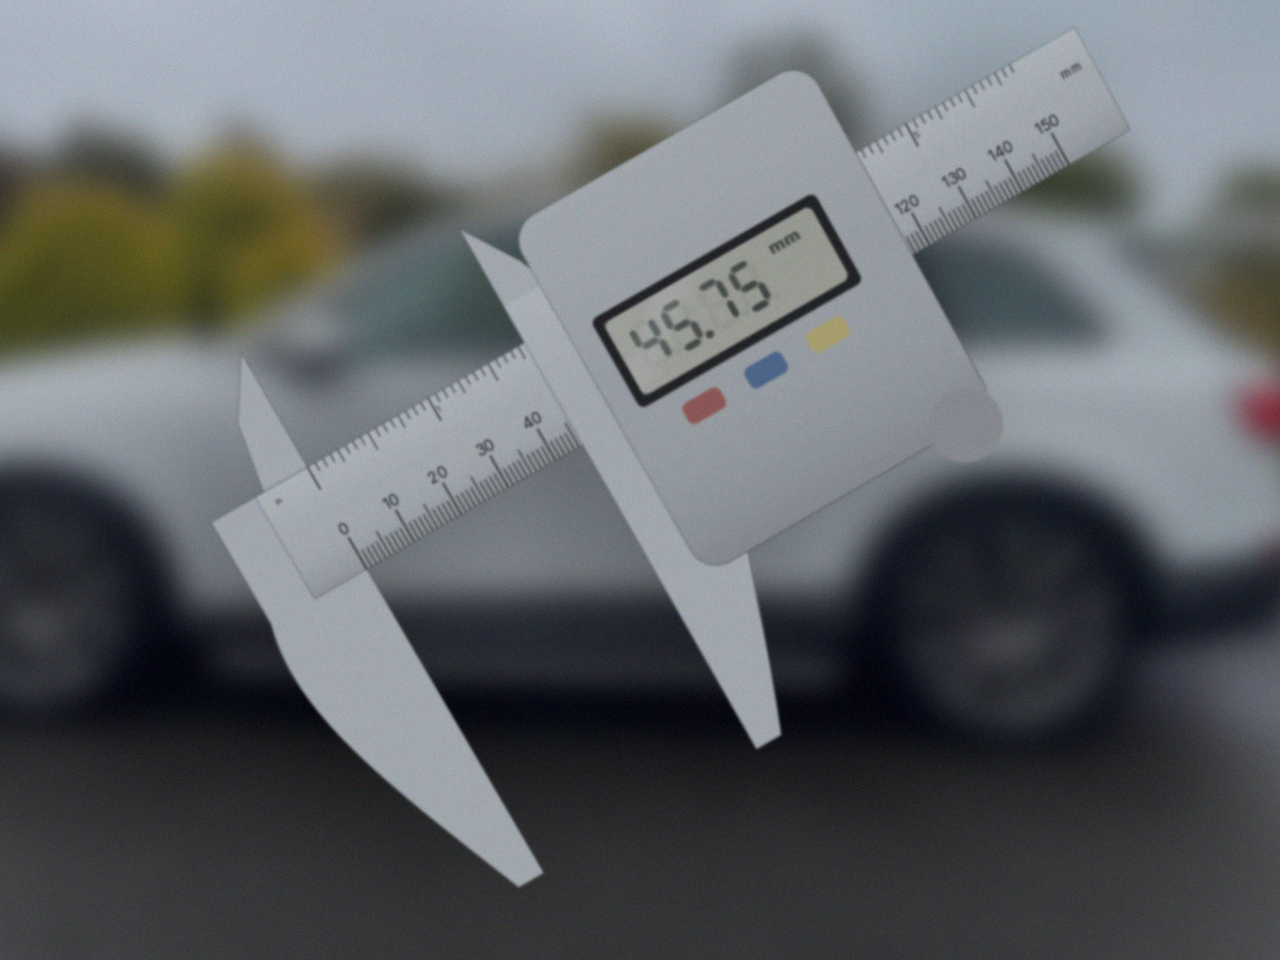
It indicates 45.75 mm
